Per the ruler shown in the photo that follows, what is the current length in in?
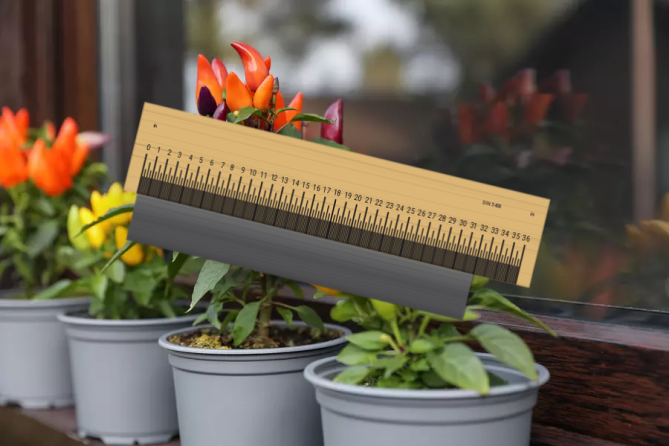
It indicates 32 in
